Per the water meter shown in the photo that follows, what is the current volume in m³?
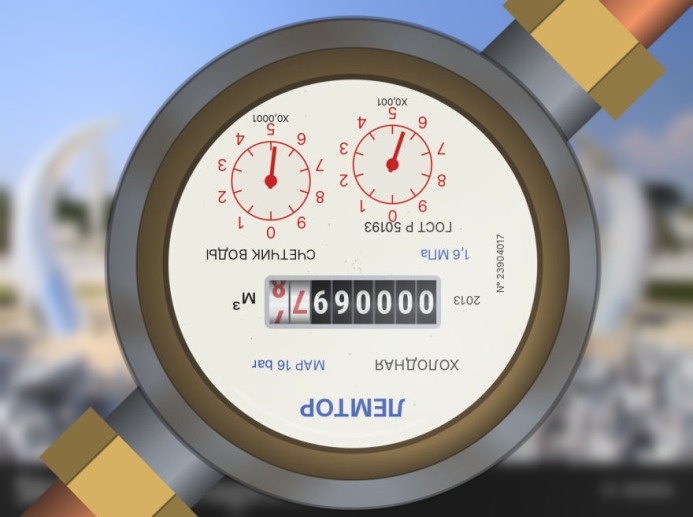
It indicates 69.7755 m³
